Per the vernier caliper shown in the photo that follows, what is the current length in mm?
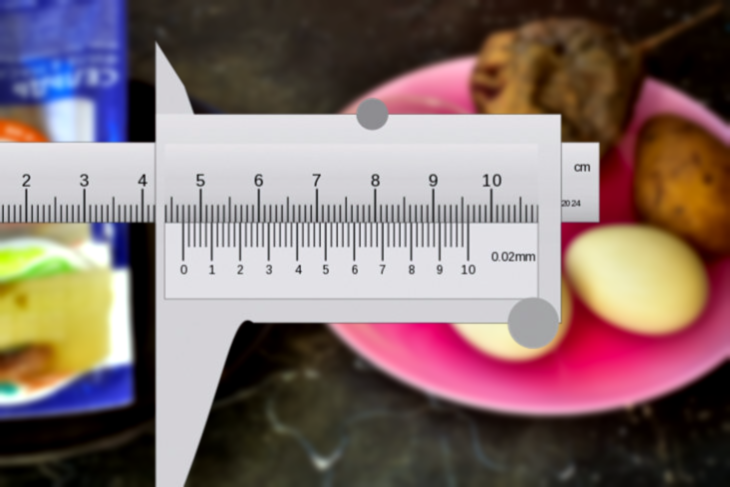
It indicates 47.0 mm
